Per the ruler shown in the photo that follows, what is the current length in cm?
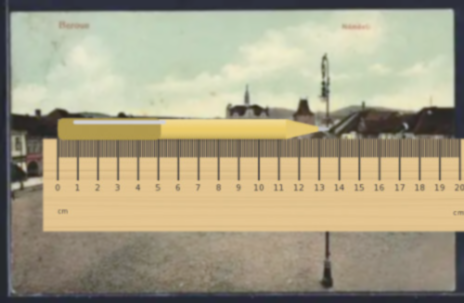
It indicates 13.5 cm
